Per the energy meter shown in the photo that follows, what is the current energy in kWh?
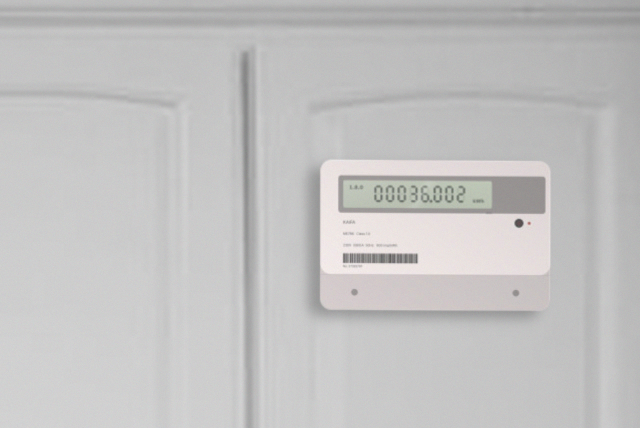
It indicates 36.002 kWh
